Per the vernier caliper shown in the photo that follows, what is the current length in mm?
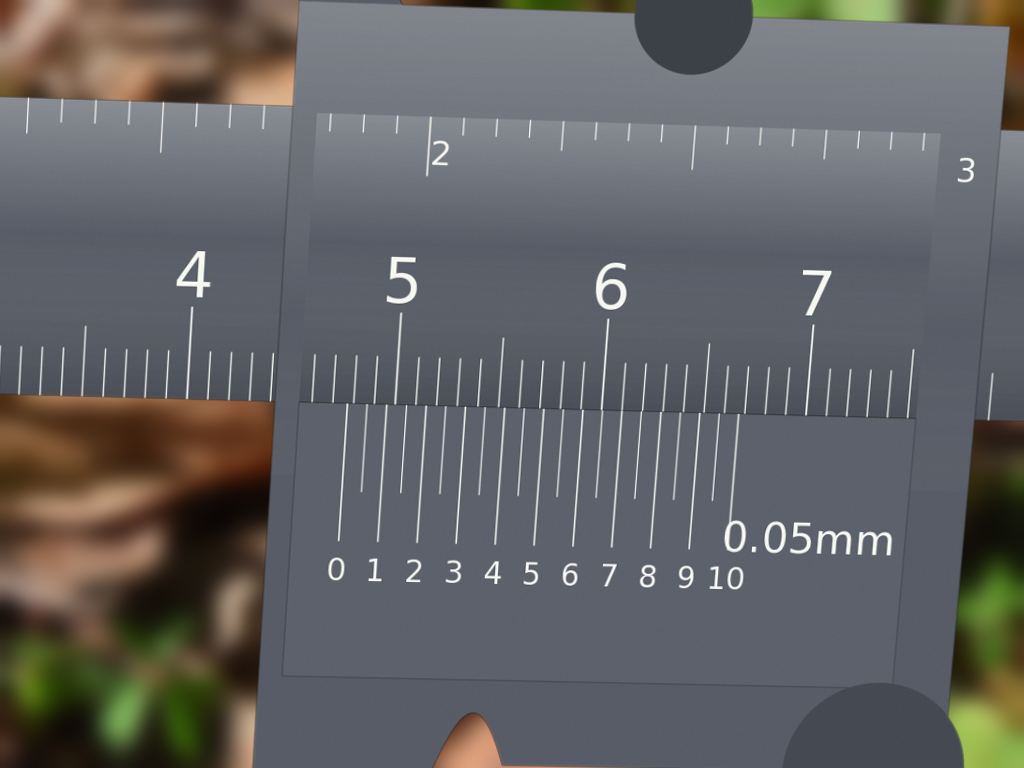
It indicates 47.7 mm
